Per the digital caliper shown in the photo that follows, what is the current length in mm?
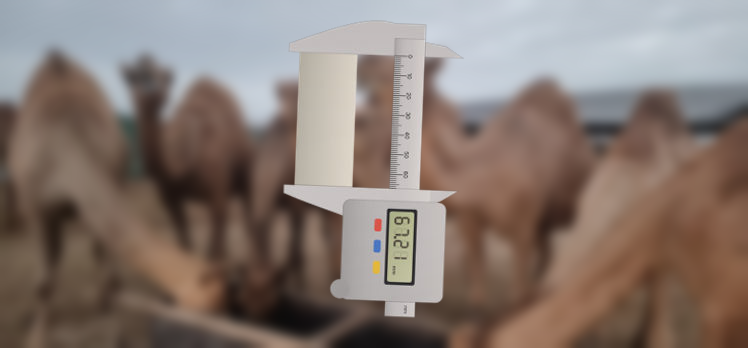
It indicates 67.21 mm
